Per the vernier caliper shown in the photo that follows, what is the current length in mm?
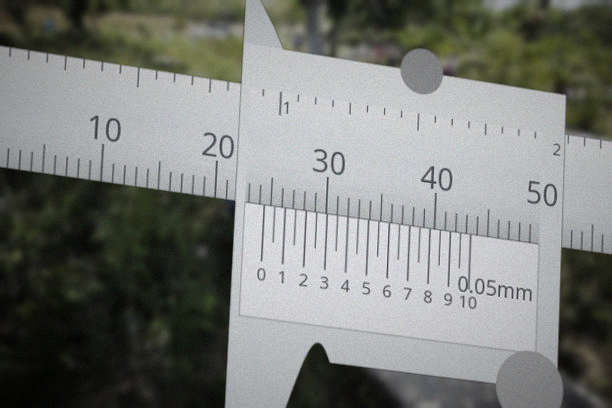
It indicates 24.4 mm
